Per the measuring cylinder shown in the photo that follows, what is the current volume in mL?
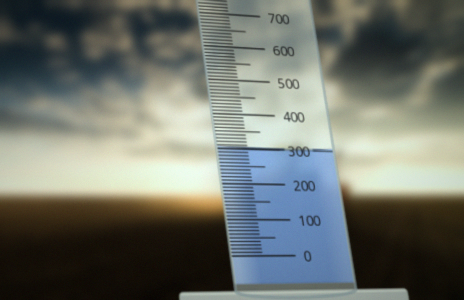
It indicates 300 mL
